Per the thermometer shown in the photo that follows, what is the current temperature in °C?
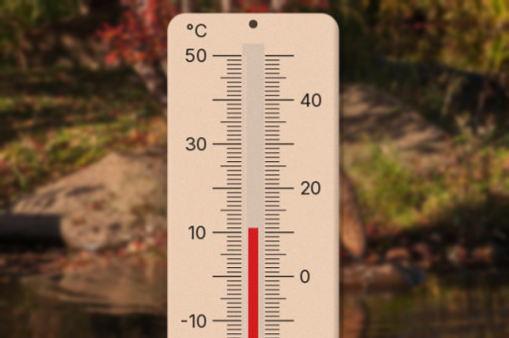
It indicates 11 °C
